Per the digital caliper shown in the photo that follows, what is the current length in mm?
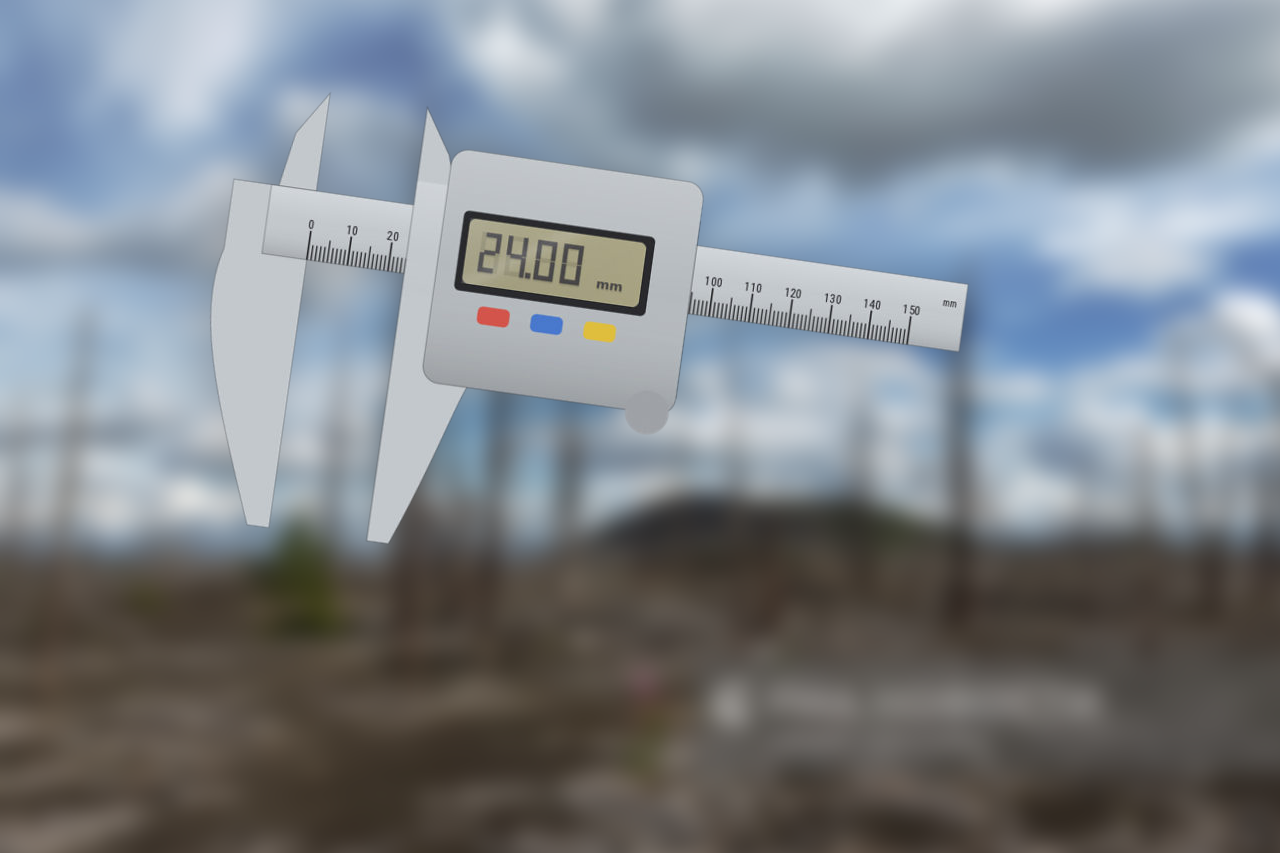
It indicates 24.00 mm
